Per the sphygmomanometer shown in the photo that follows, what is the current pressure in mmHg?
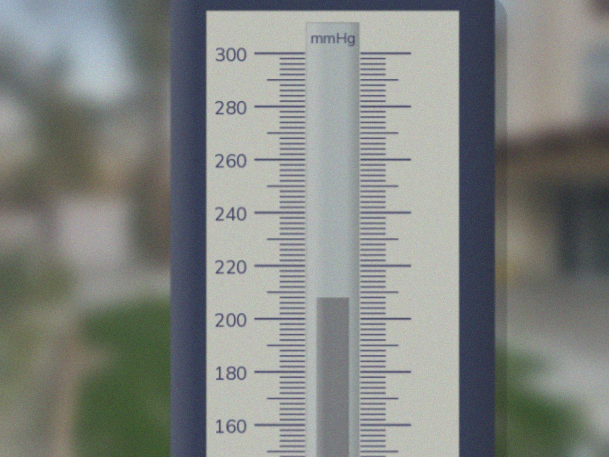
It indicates 208 mmHg
